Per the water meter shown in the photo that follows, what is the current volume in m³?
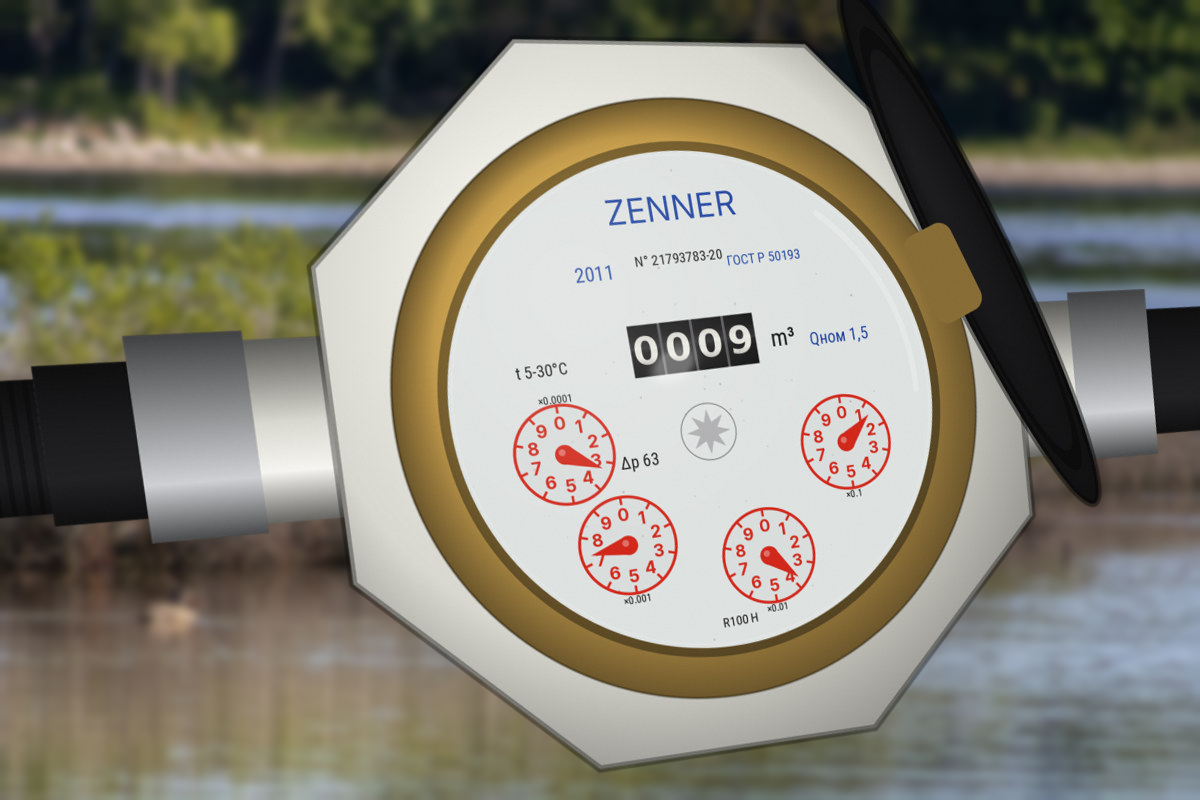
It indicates 9.1373 m³
